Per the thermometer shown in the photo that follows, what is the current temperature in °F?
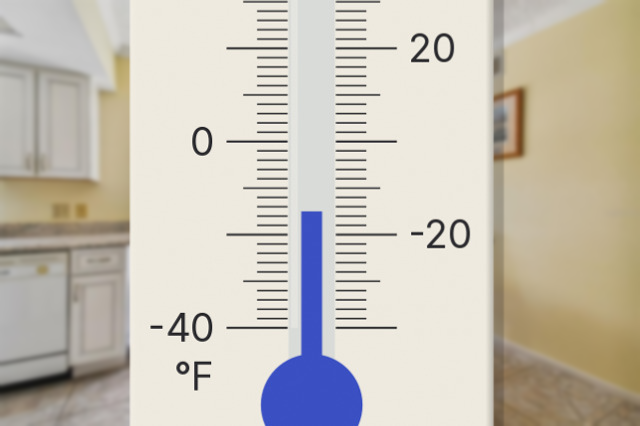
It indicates -15 °F
